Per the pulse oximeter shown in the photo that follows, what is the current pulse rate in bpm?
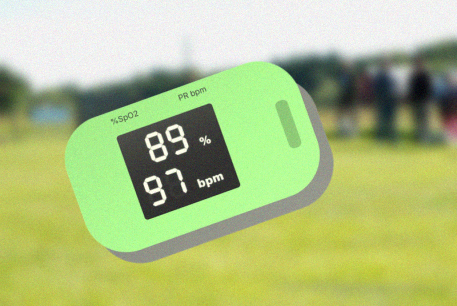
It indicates 97 bpm
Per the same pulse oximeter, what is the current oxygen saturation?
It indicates 89 %
